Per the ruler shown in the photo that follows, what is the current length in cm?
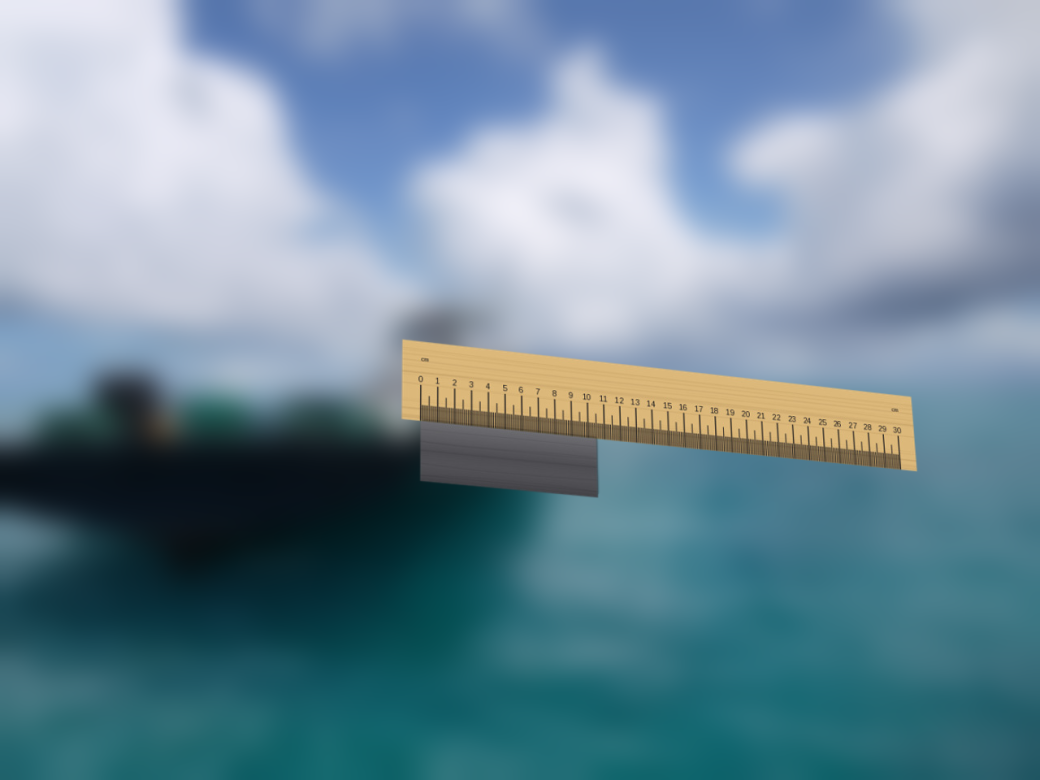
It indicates 10.5 cm
